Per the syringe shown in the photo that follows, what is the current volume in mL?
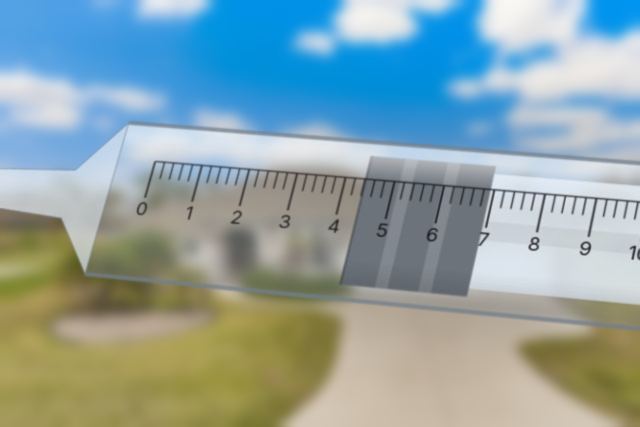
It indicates 4.4 mL
